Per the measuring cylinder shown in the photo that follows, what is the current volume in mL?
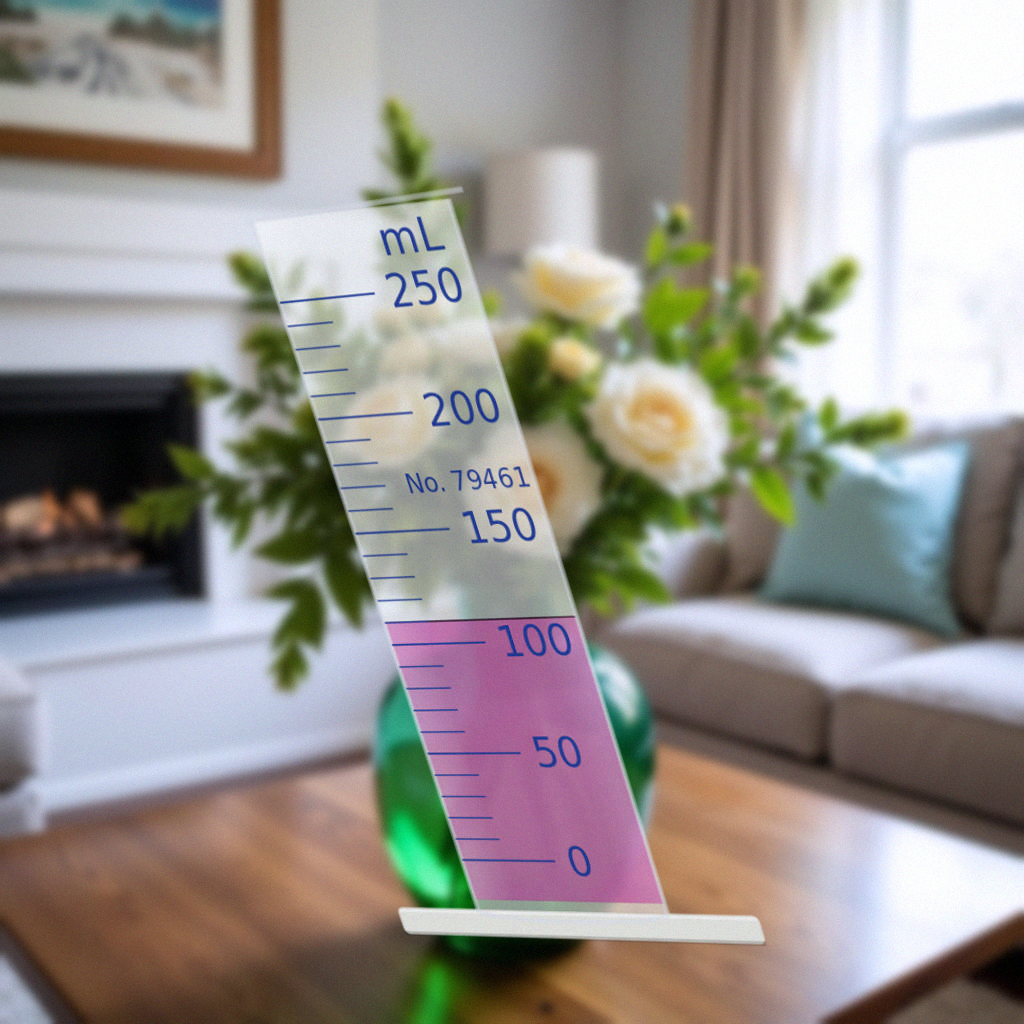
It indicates 110 mL
